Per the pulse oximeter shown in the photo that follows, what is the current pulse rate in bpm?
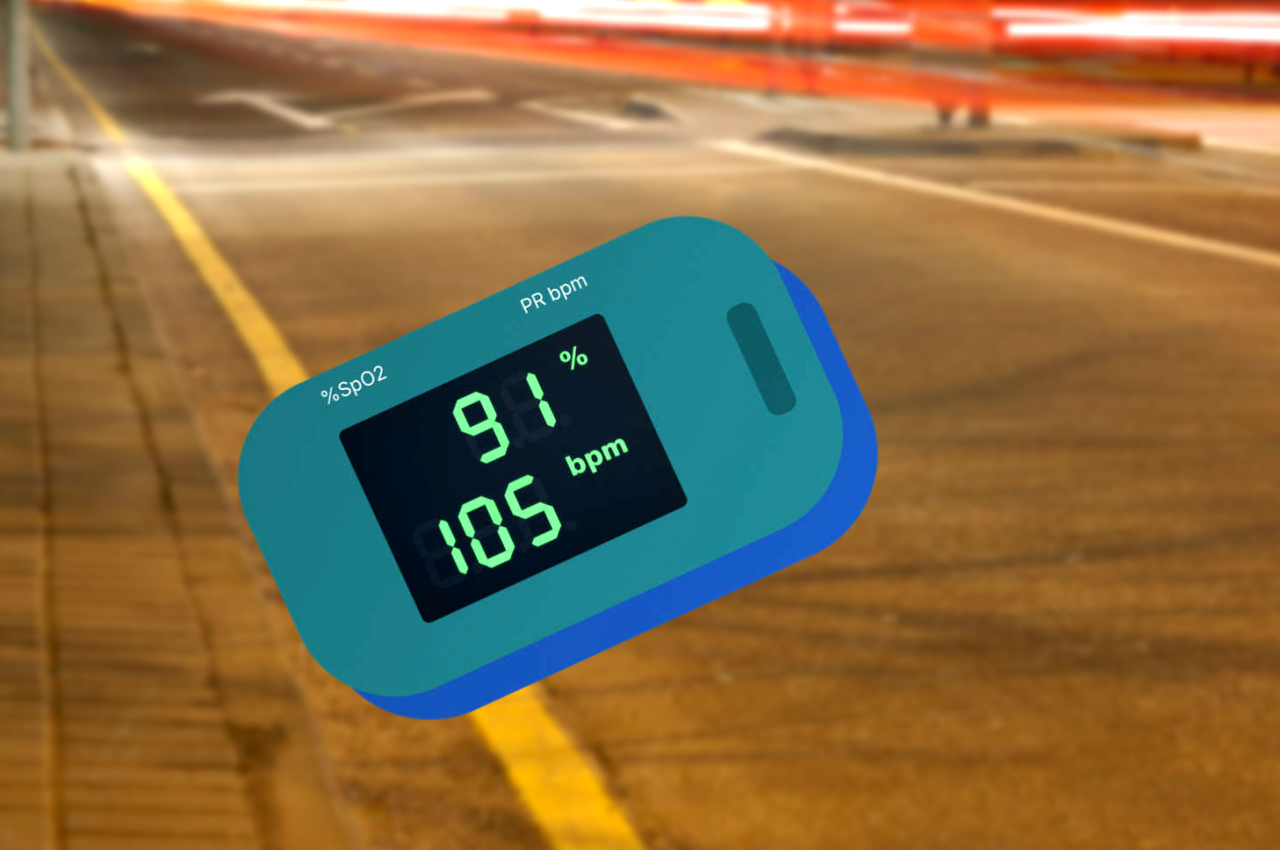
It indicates 105 bpm
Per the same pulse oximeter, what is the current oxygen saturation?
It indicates 91 %
